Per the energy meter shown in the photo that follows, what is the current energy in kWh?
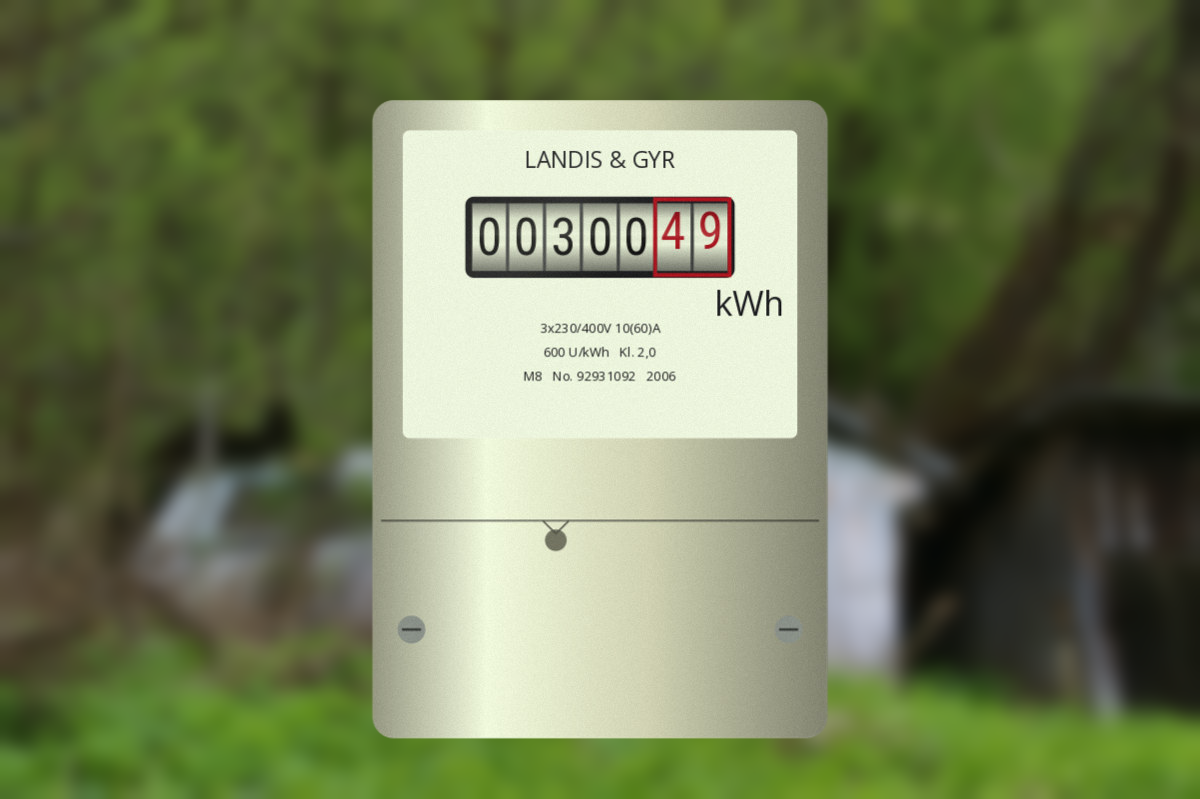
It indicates 300.49 kWh
